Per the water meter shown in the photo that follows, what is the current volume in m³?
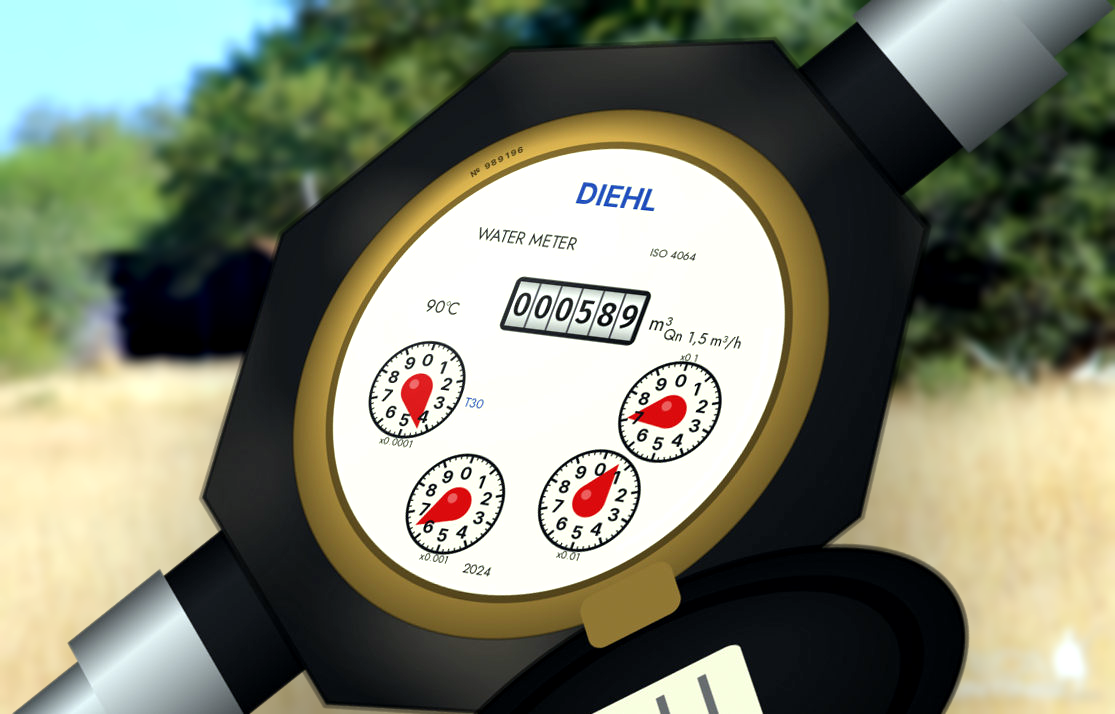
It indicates 589.7064 m³
